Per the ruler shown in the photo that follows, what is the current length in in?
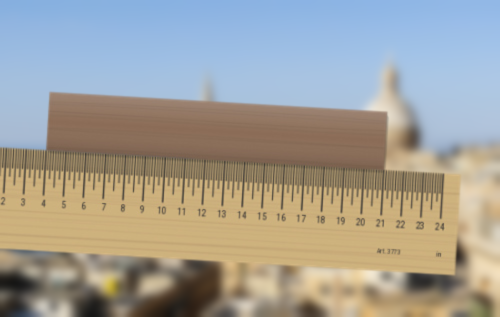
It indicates 17 in
